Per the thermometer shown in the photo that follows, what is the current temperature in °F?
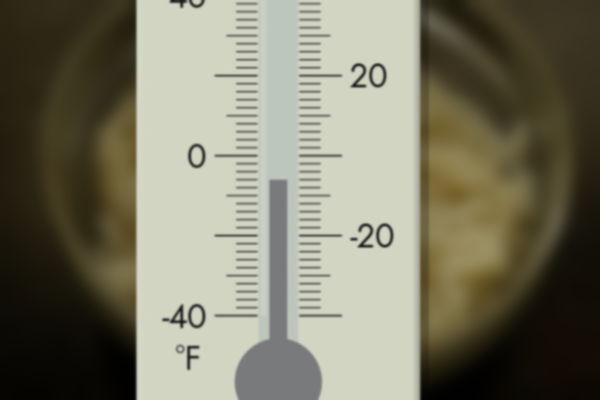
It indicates -6 °F
